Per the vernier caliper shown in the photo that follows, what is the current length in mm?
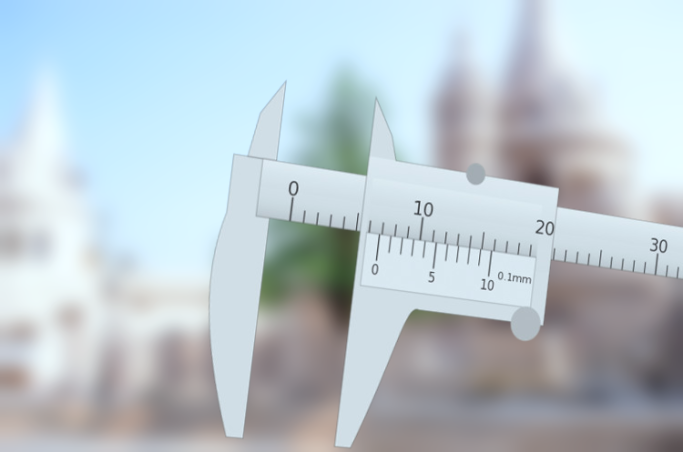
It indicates 6.8 mm
